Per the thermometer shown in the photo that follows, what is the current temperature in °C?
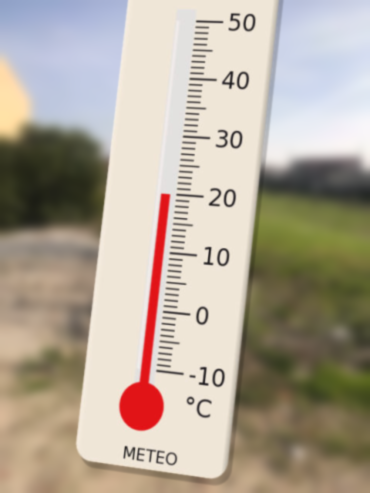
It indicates 20 °C
